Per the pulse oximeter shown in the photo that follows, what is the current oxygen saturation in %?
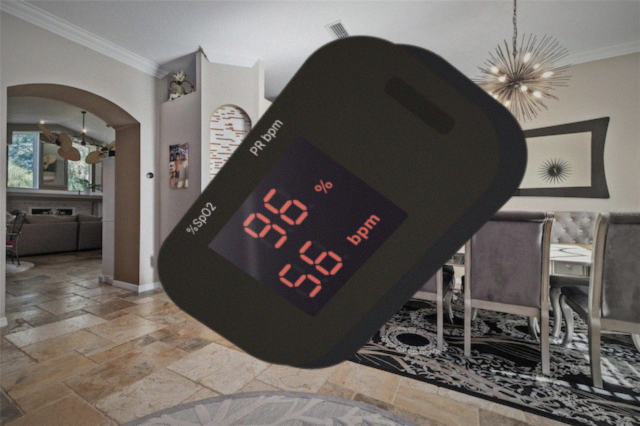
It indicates 96 %
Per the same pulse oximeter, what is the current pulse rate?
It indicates 56 bpm
